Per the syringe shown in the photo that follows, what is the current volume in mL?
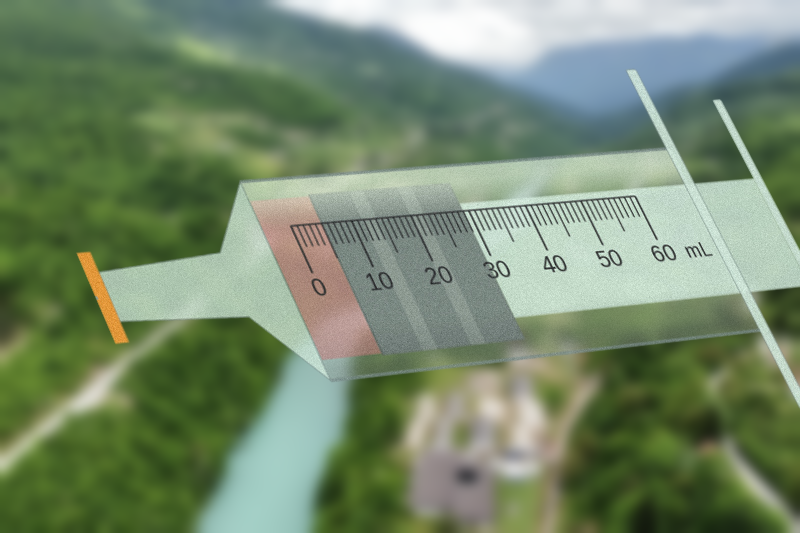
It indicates 5 mL
